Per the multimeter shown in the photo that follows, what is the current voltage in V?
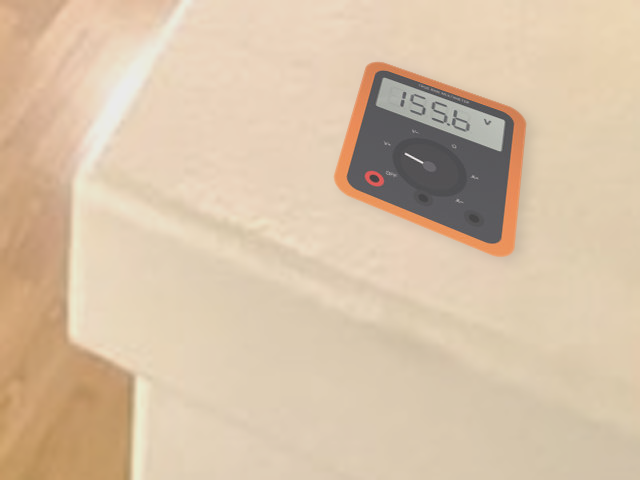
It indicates 155.6 V
